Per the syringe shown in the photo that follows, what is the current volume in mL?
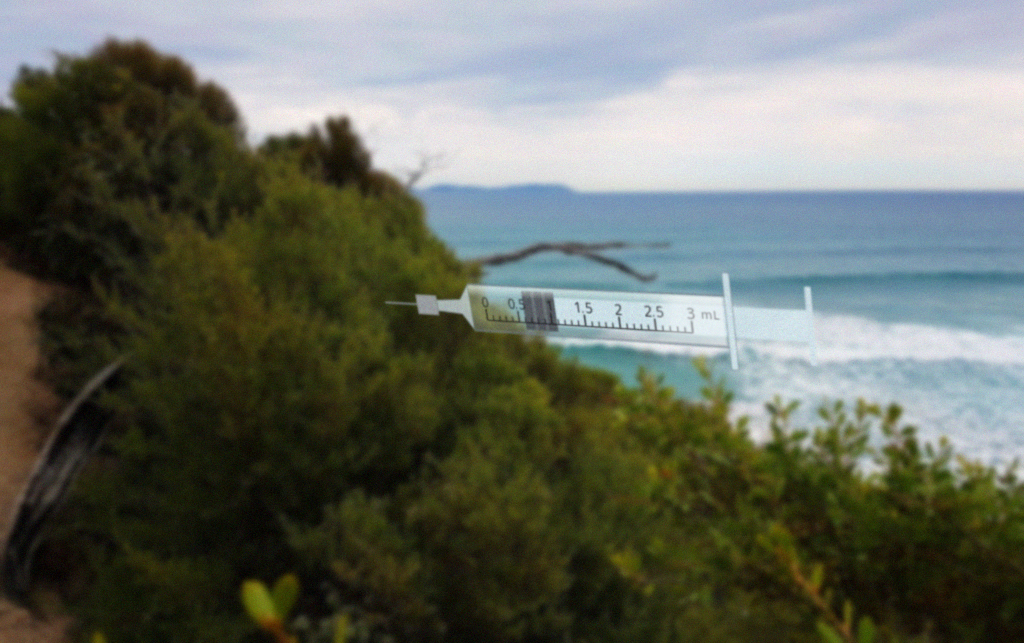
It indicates 0.6 mL
